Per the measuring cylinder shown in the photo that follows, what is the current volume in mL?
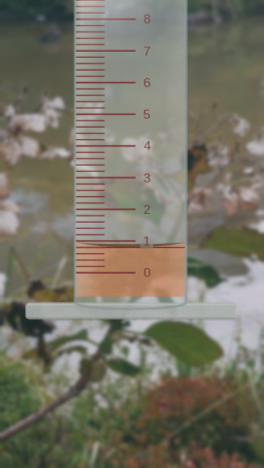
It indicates 0.8 mL
